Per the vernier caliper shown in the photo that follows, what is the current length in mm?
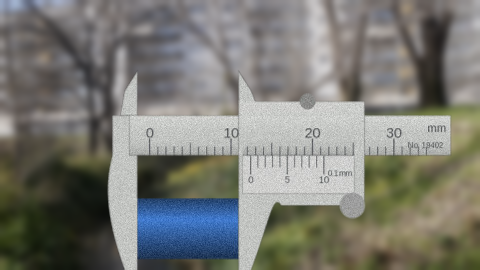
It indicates 12.4 mm
